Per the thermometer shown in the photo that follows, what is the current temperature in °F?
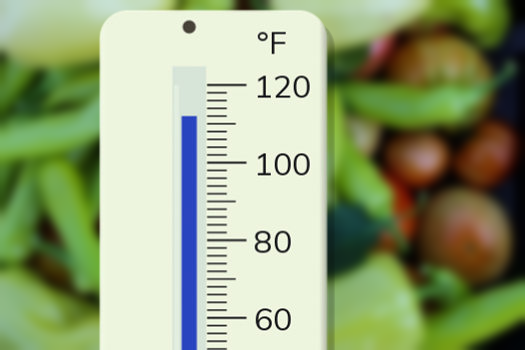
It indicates 112 °F
